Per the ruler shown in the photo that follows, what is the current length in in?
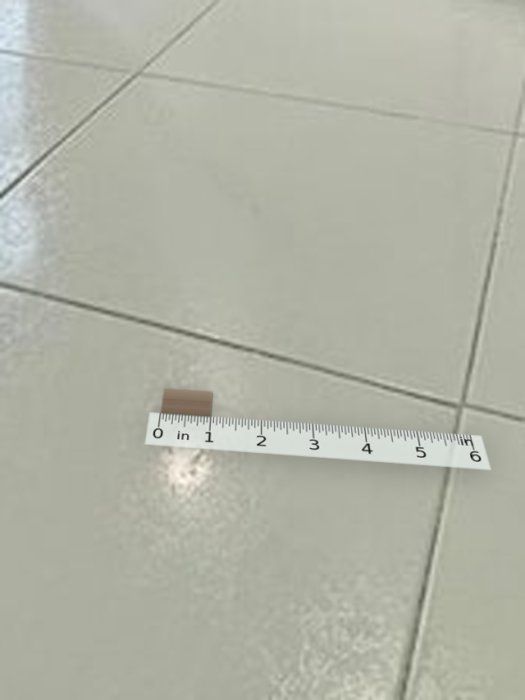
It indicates 1 in
